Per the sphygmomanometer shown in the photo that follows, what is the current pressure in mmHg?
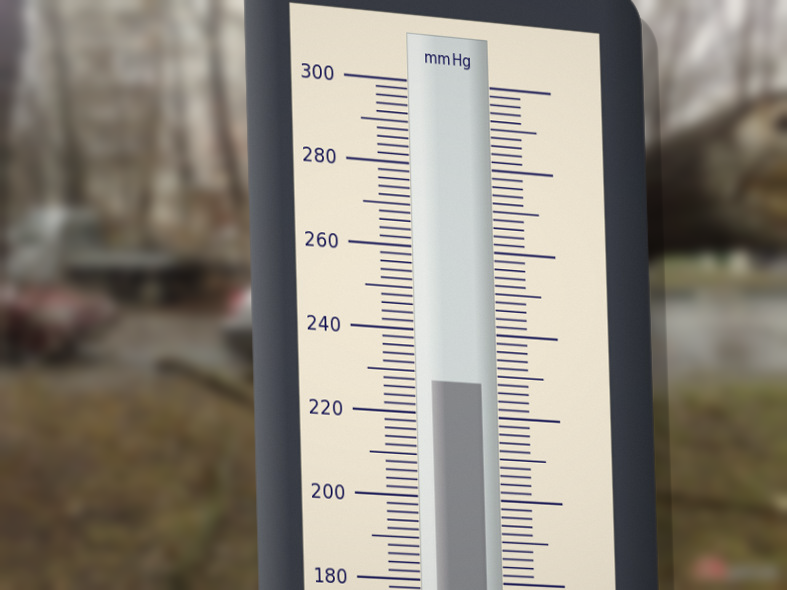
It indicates 228 mmHg
